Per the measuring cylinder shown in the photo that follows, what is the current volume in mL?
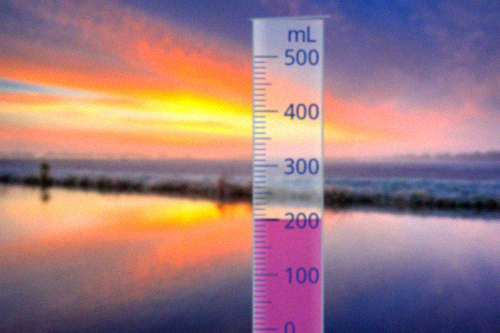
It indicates 200 mL
